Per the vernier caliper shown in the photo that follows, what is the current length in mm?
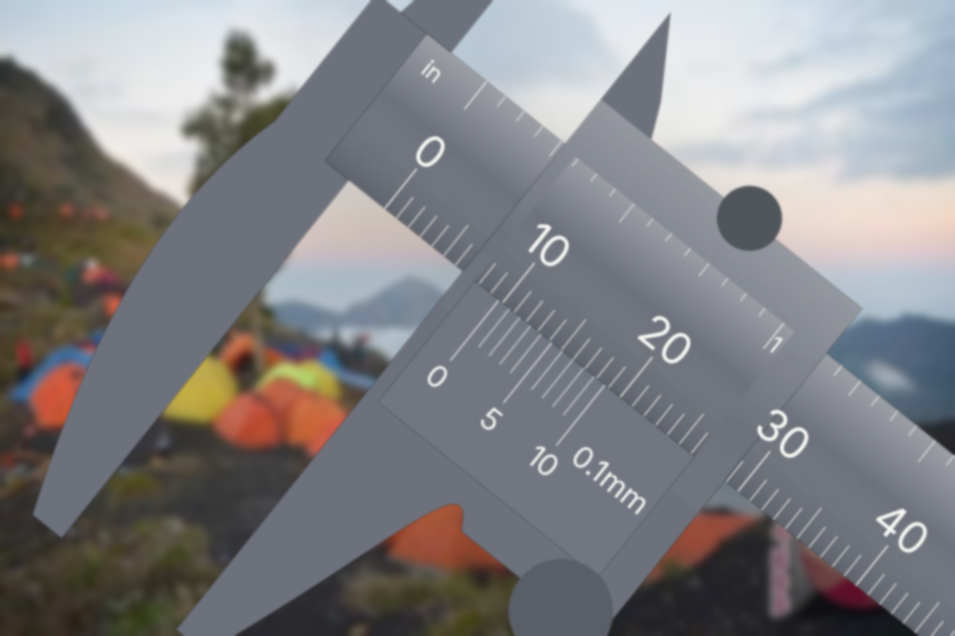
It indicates 9.7 mm
